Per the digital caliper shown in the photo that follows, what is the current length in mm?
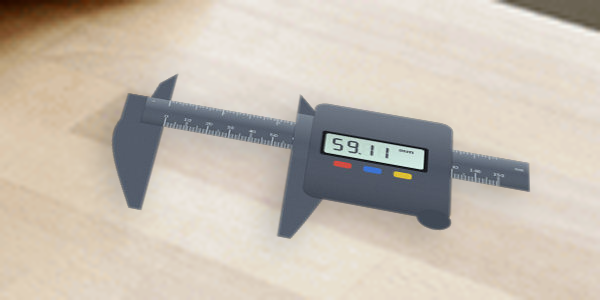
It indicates 59.11 mm
